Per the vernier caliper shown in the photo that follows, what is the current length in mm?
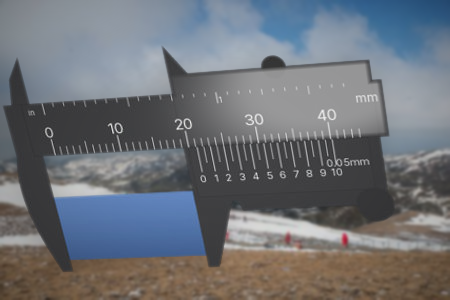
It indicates 21.2 mm
